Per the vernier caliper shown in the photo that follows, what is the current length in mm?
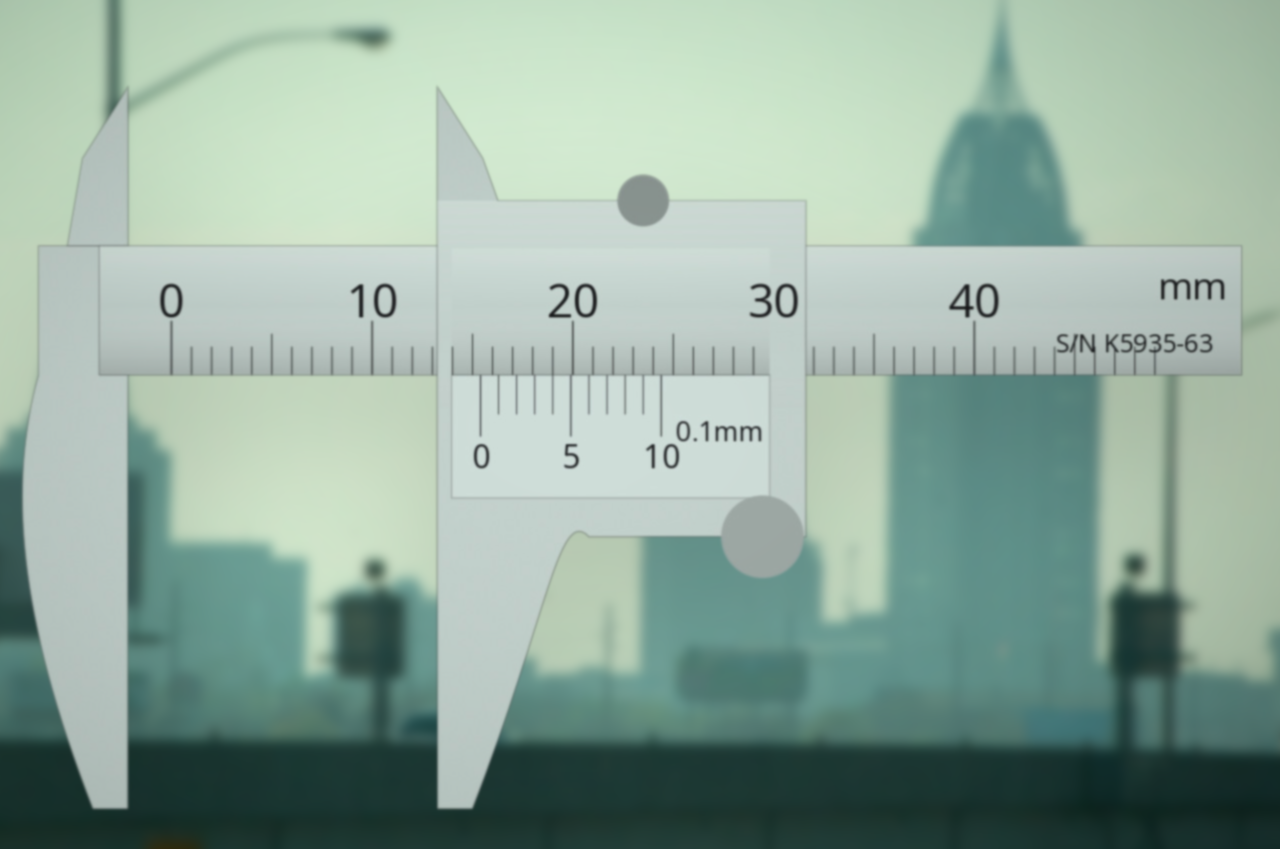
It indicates 15.4 mm
